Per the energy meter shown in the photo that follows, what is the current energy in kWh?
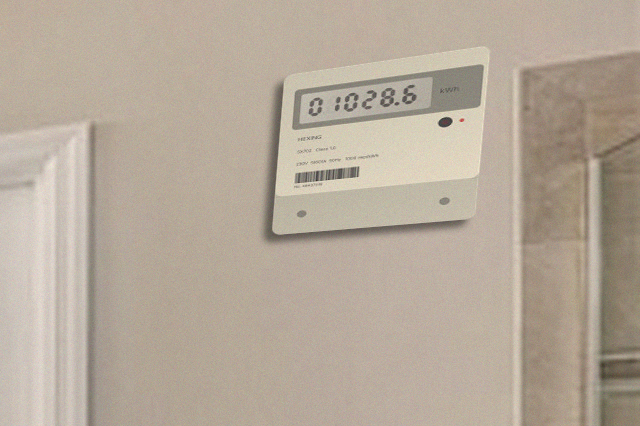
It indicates 1028.6 kWh
